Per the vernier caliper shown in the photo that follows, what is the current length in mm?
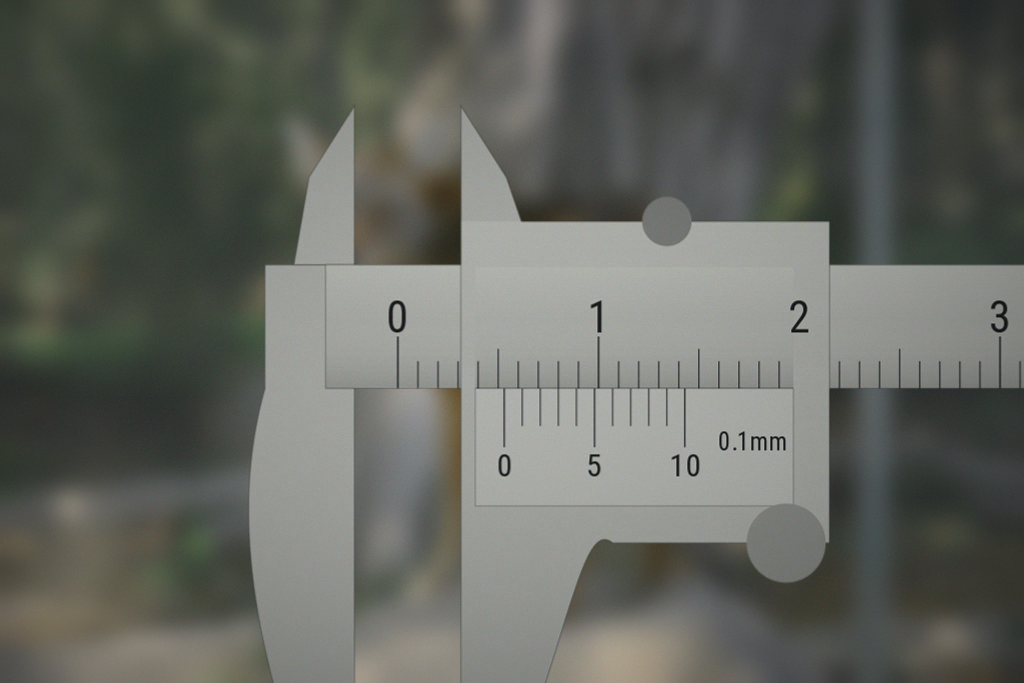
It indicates 5.3 mm
